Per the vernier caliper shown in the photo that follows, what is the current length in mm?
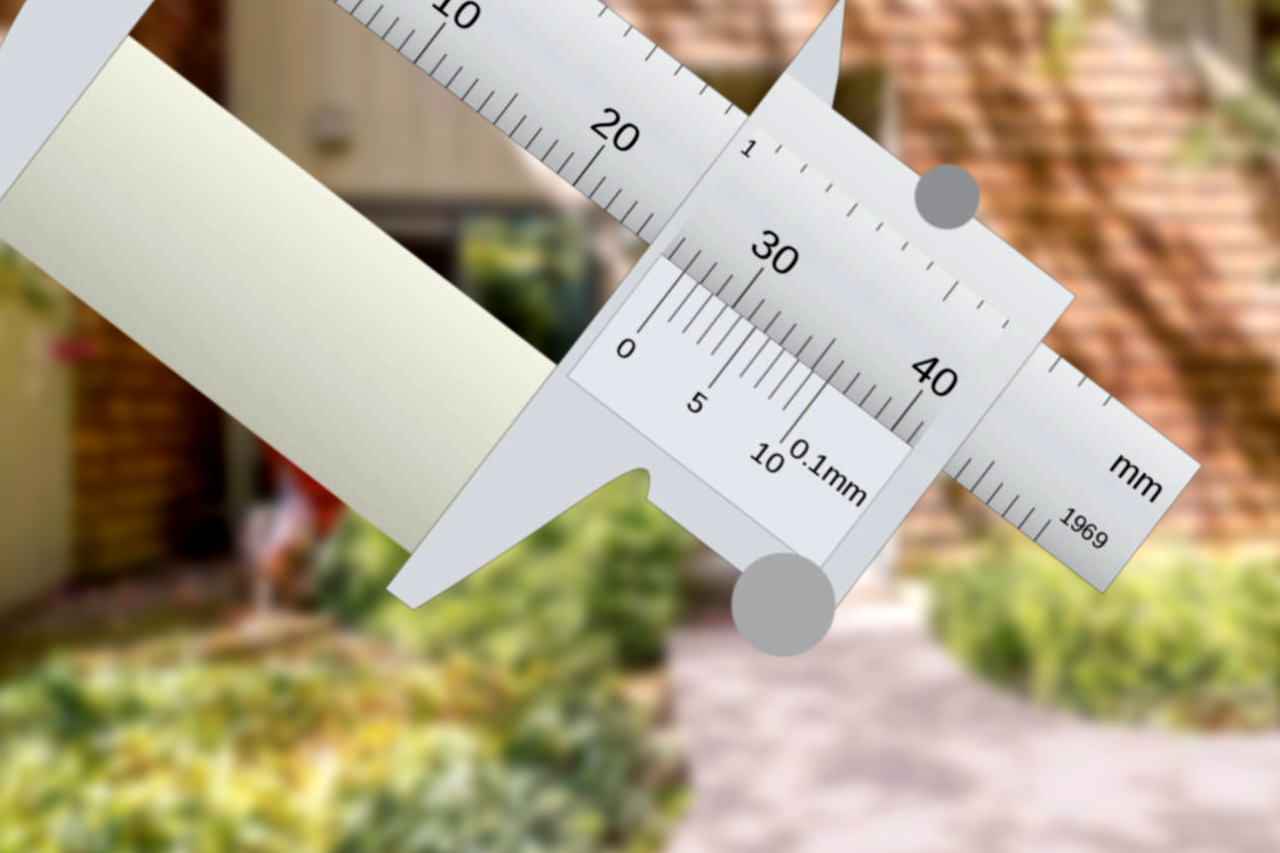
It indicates 27.0 mm
